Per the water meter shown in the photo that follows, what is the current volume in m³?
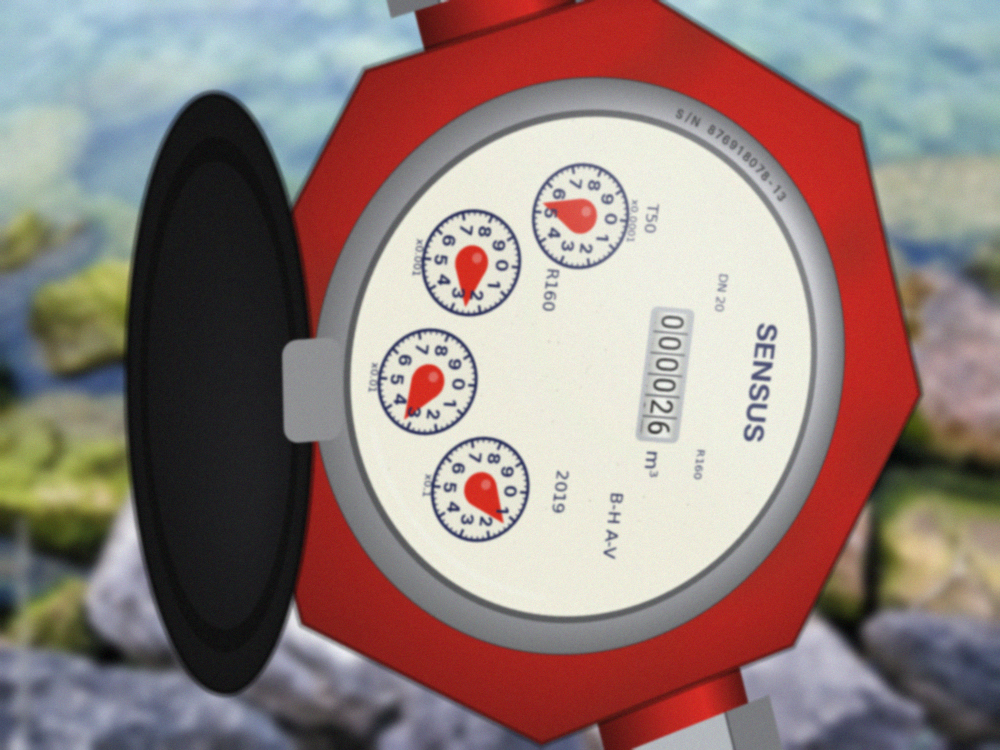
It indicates 26.1325 m³
